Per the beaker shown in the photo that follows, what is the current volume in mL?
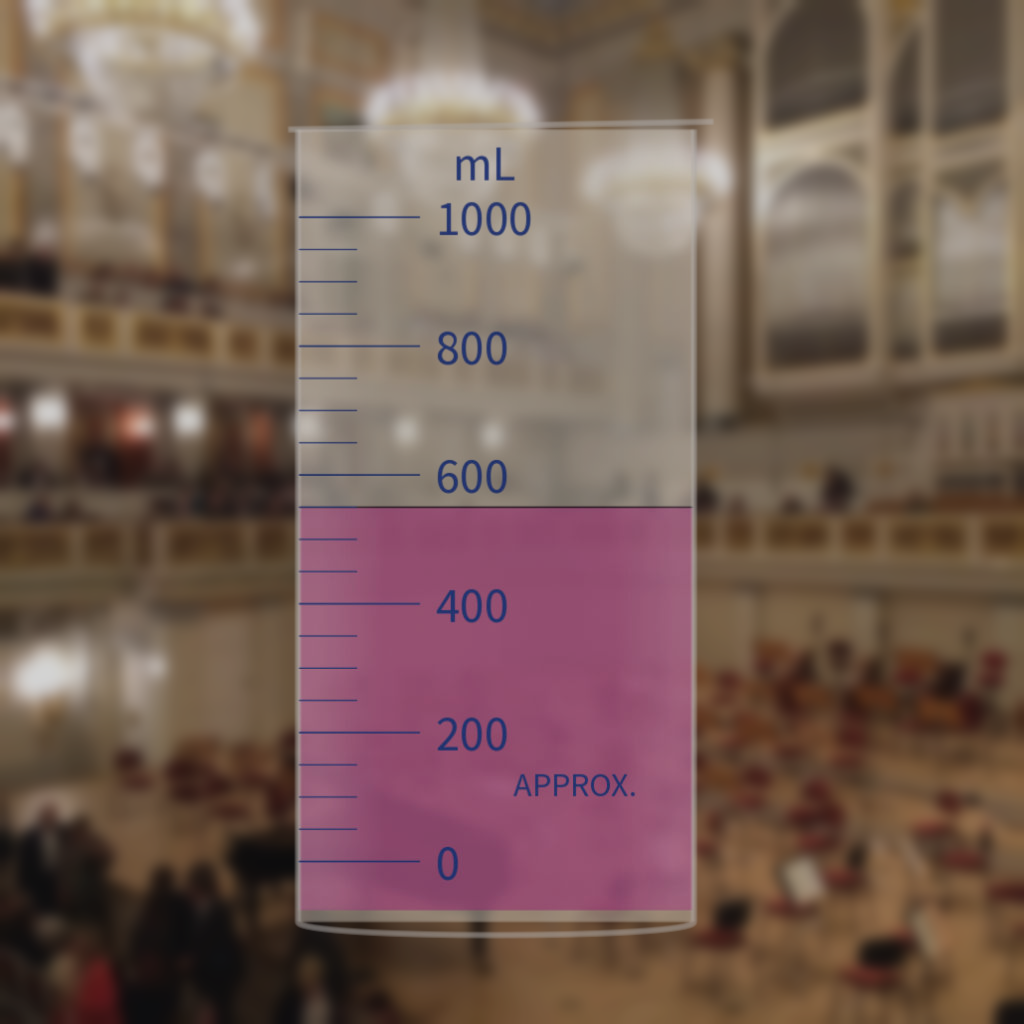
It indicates 550 mL
